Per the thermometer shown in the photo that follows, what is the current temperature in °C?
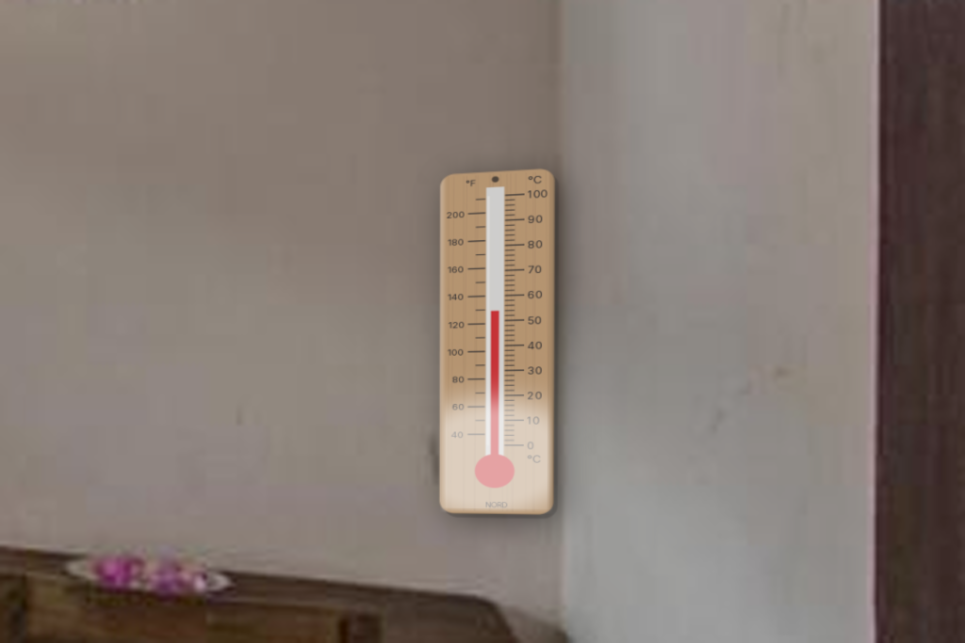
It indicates 54 °C
